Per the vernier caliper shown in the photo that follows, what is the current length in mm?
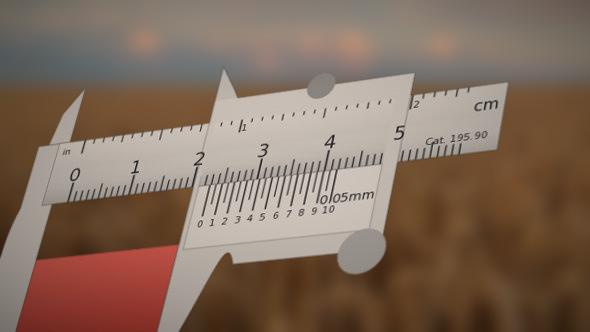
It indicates 22.8 mm
